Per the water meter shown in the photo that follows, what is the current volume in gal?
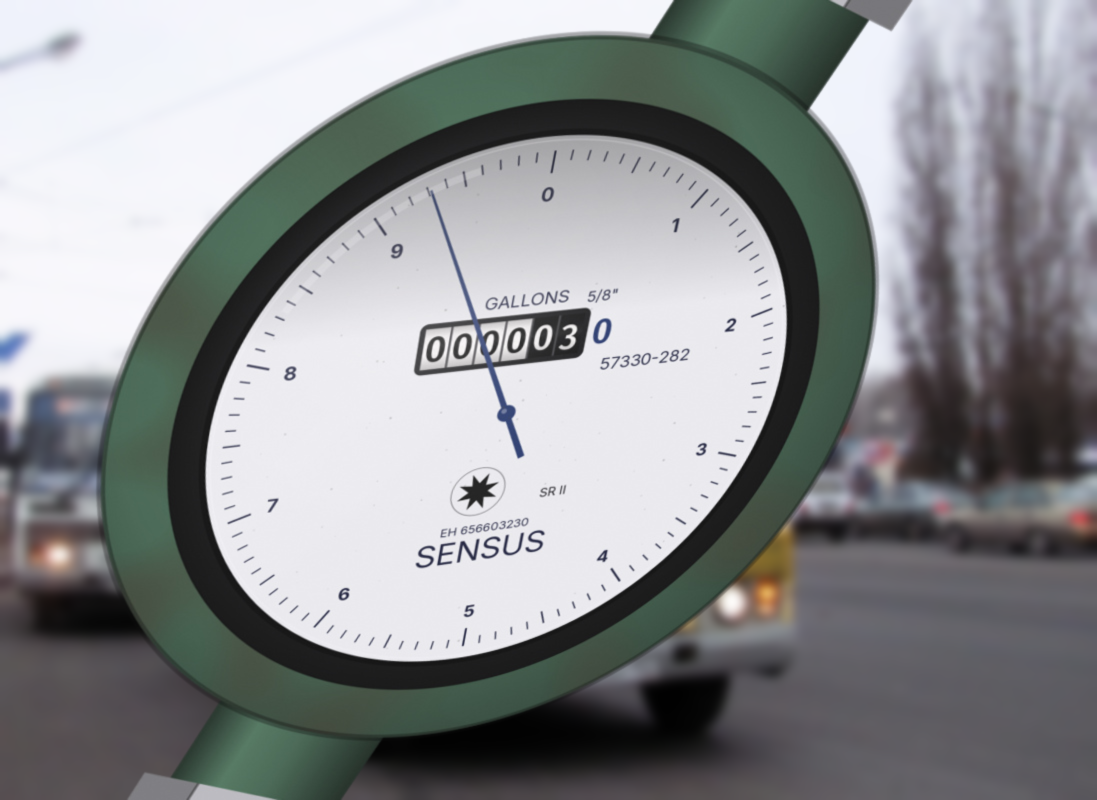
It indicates 29.3 gal
